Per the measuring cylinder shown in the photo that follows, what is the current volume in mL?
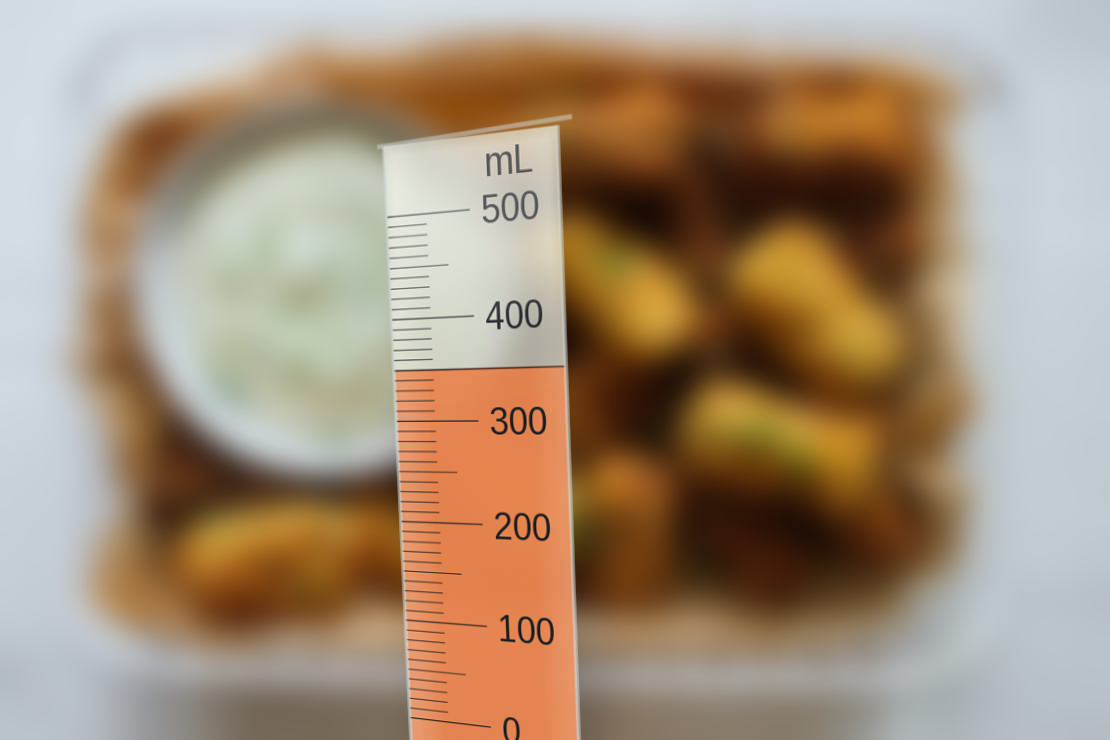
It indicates 350 mL
